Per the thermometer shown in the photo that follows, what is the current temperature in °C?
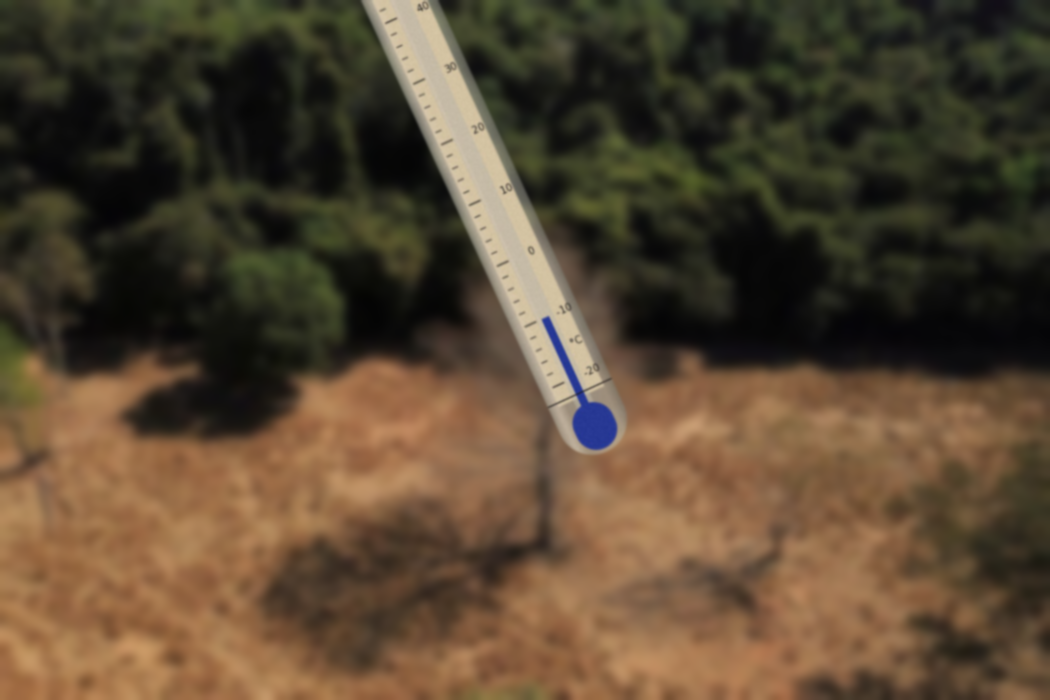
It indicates -10 °C
